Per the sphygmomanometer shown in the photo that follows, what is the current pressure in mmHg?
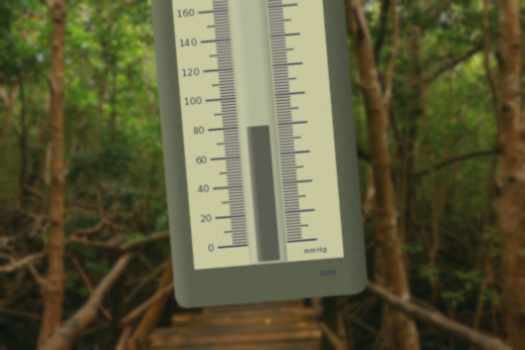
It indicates 80 mmHg
